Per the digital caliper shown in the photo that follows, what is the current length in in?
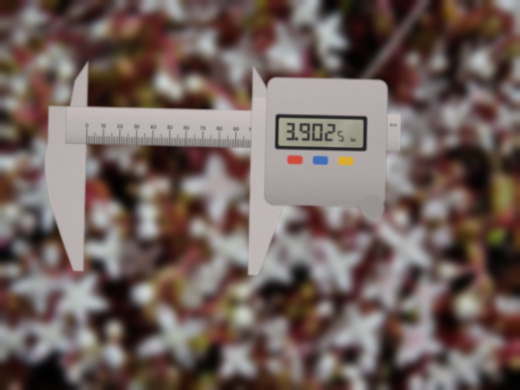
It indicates 3.9025 in
